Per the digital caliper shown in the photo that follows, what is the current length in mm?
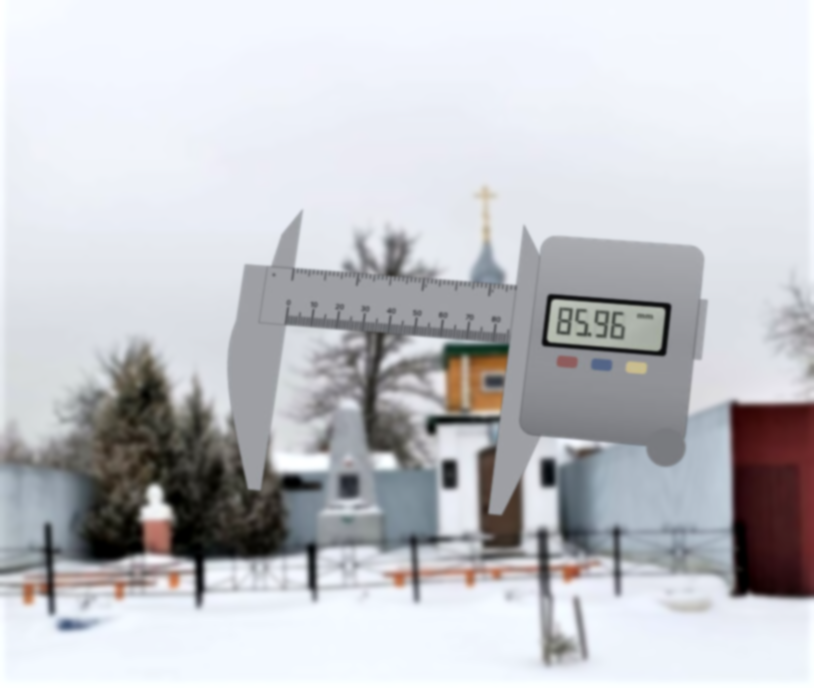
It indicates 85.96 mm
